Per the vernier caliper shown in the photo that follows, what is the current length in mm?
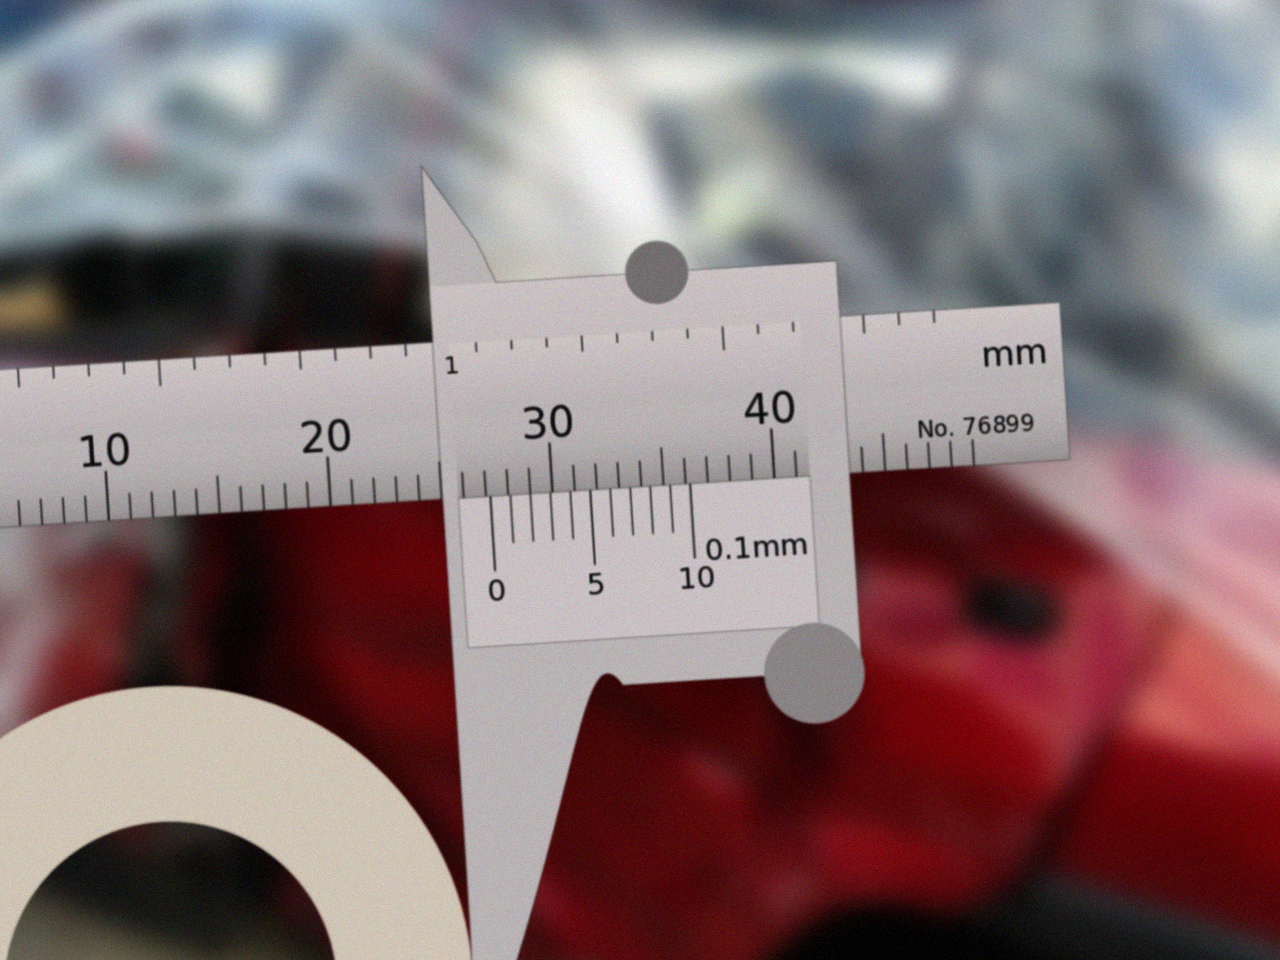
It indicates 27.2 mm
